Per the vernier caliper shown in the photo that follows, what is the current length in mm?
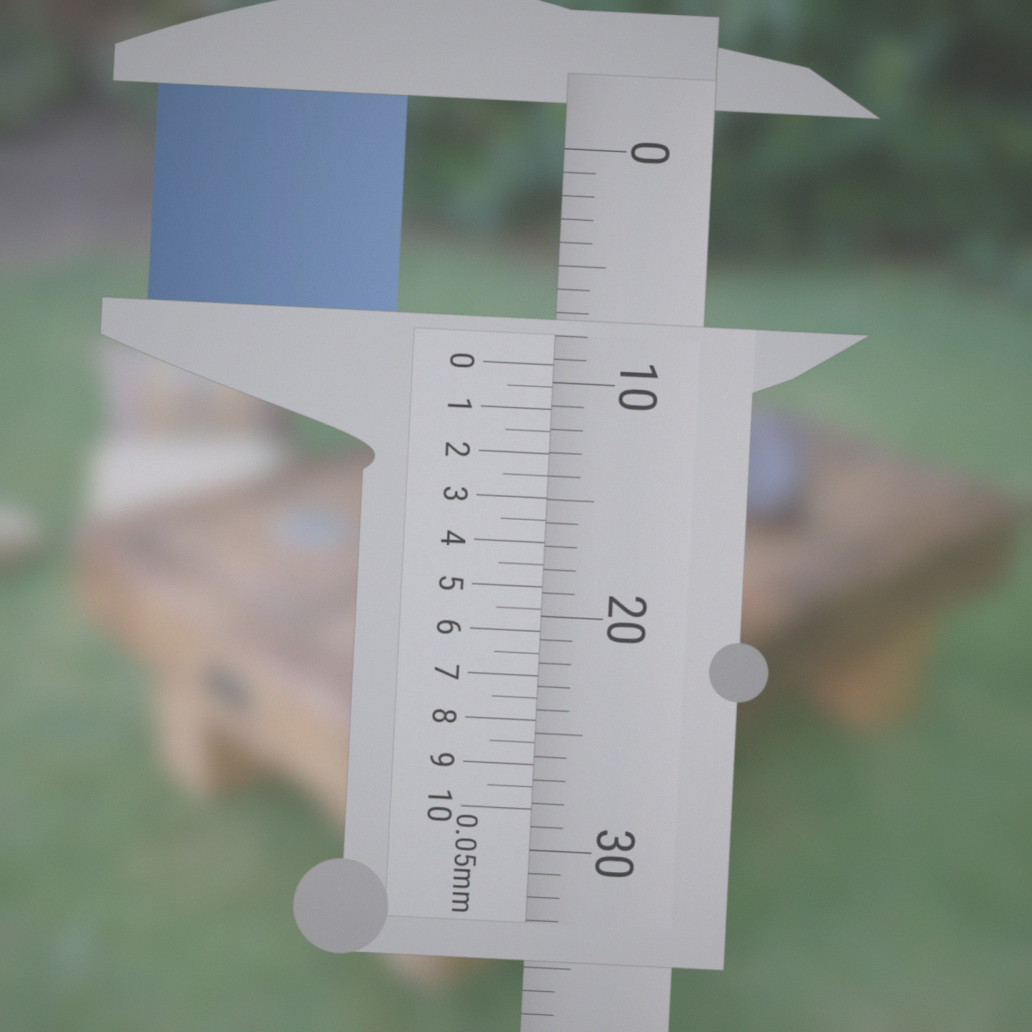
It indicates 9.25 mm
